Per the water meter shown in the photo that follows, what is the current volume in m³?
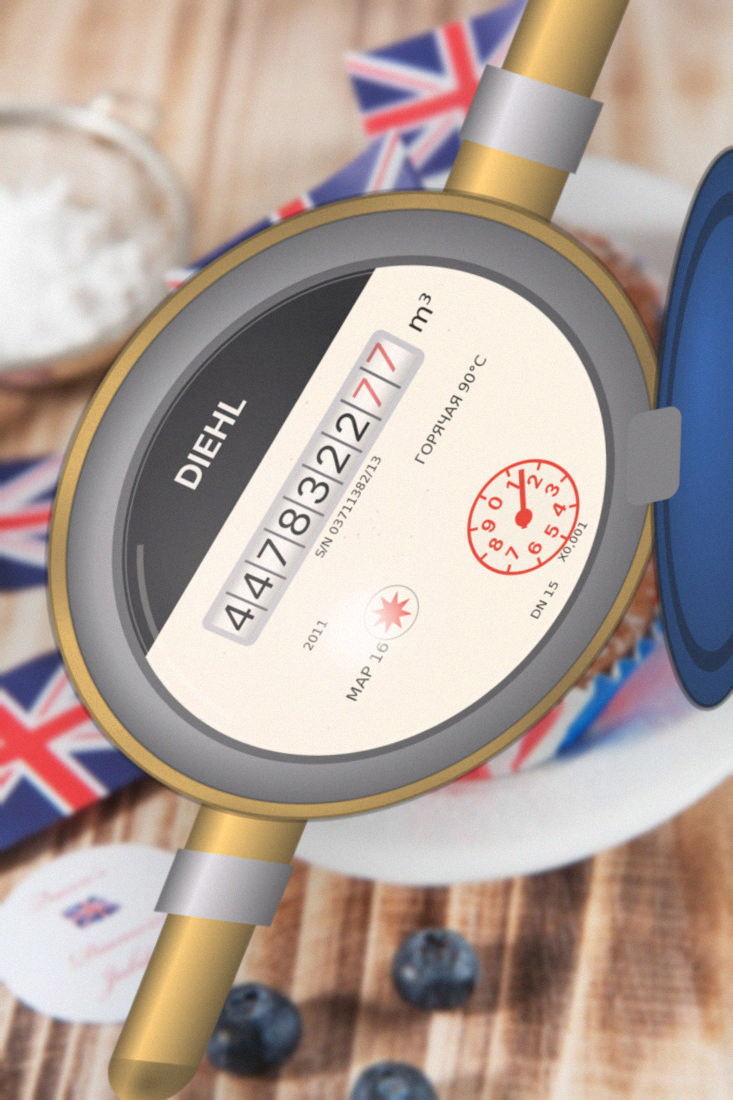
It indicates 4478322.771 m³
